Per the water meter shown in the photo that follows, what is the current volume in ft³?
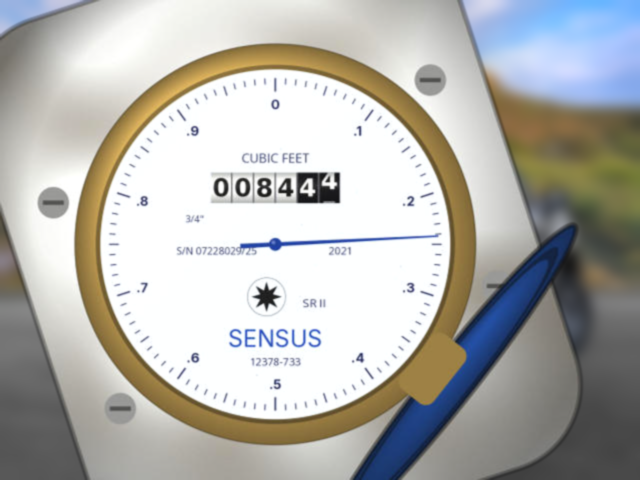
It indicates 8444.24 ft³
